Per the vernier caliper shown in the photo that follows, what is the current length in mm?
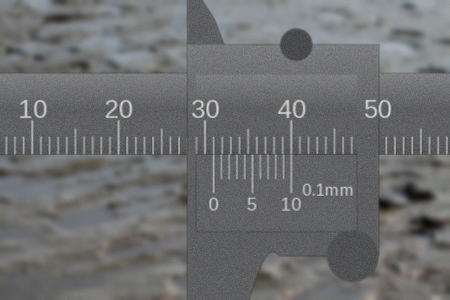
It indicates 31.0 mm
